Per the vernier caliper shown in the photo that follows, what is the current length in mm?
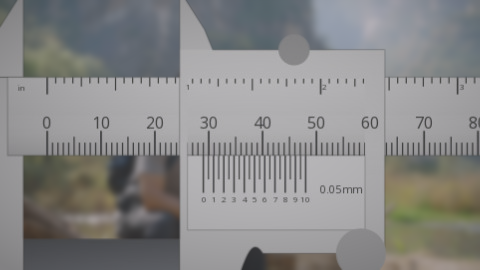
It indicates 29.0 mm
